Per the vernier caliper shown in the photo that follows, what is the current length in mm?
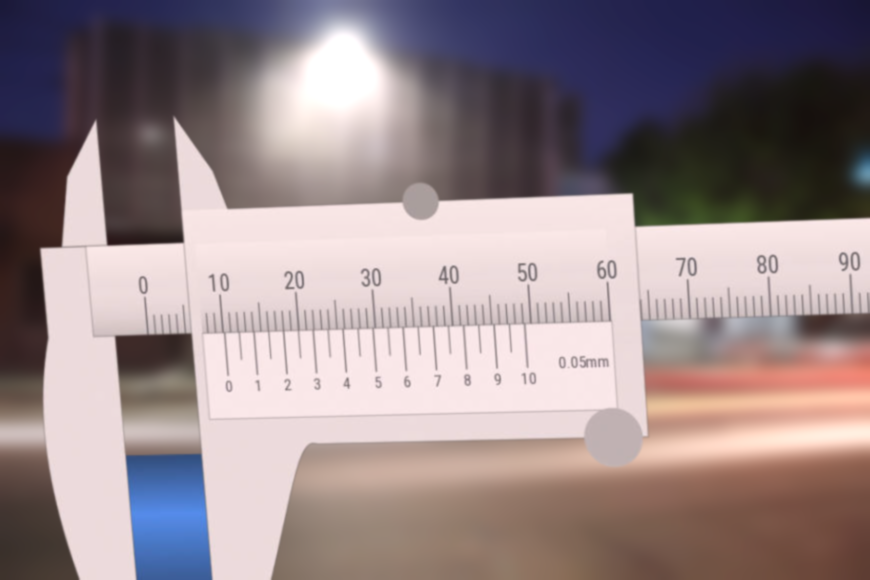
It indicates 10.2 mm
